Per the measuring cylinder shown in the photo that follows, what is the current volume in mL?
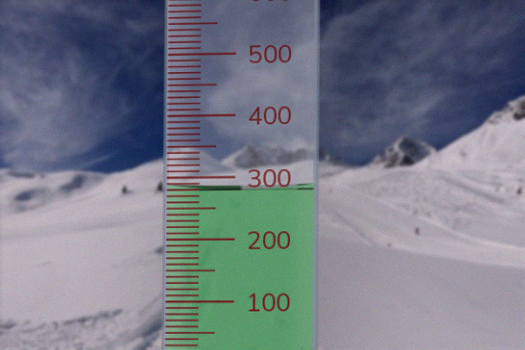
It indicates 280 mL
